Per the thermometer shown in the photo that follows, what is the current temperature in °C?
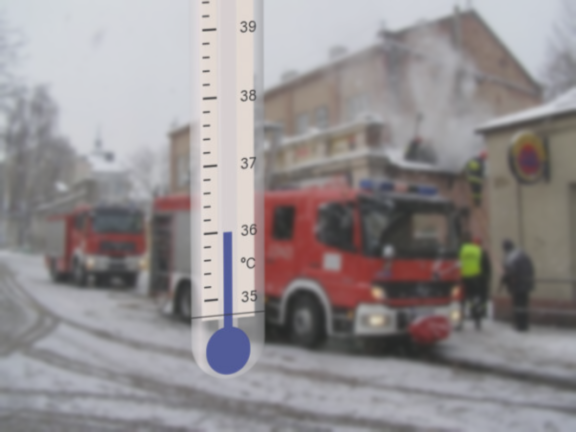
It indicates 36 °C
